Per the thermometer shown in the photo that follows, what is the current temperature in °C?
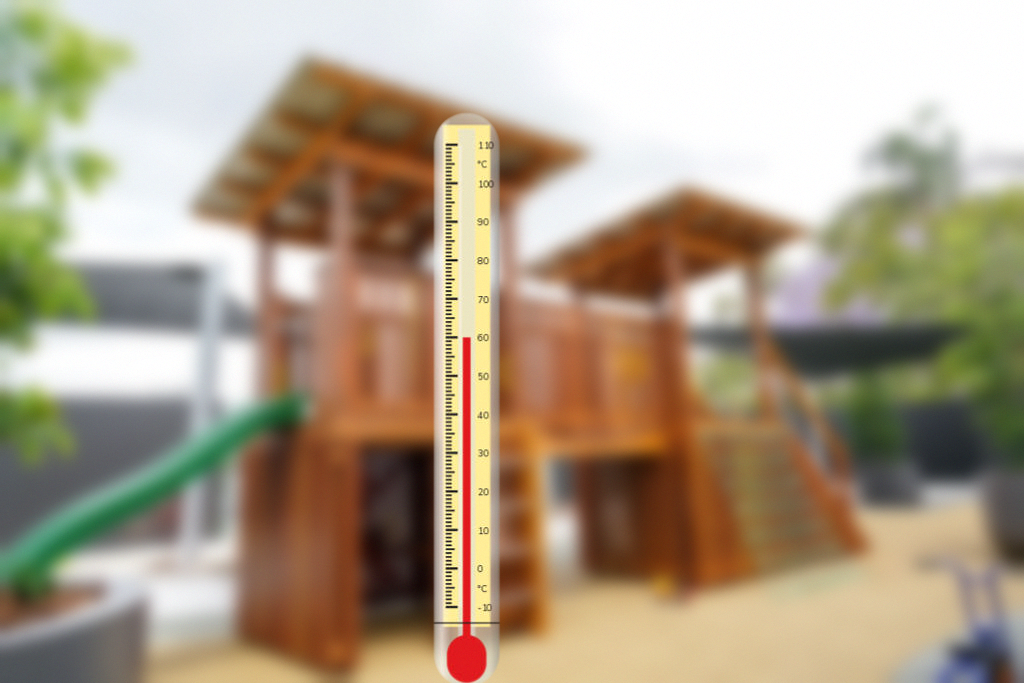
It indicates 60 °C
